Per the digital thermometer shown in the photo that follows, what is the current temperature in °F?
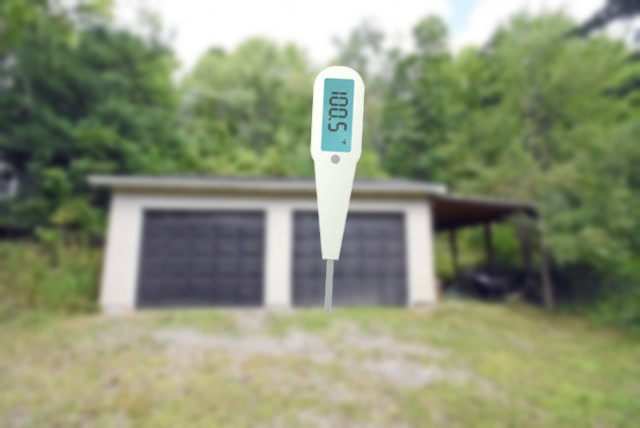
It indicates 100.5 °F
